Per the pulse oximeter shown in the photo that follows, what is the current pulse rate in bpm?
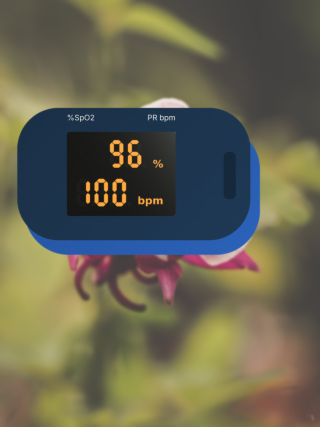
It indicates 100 bpm
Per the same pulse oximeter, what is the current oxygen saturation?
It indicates 96 %
